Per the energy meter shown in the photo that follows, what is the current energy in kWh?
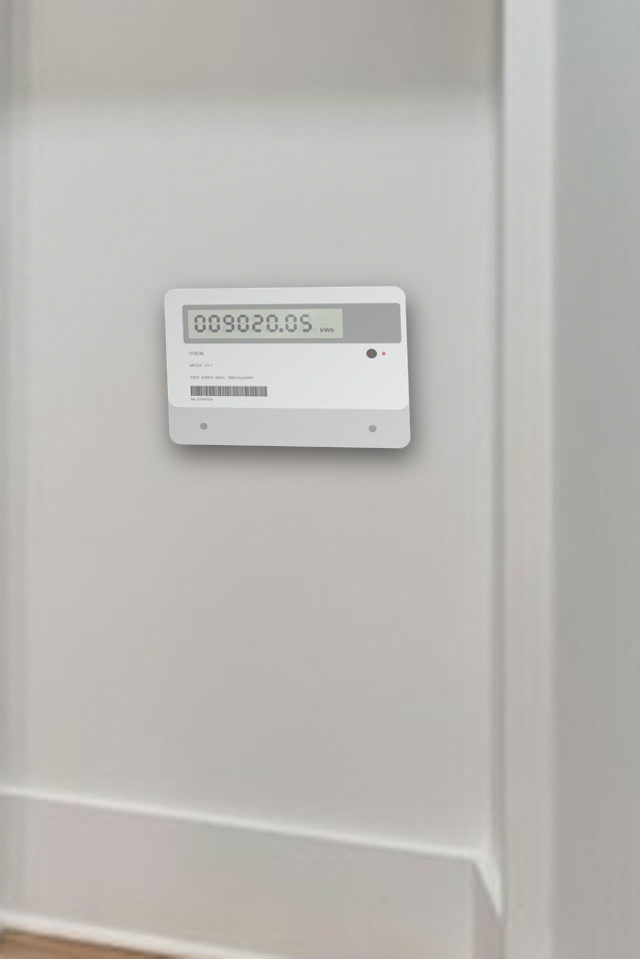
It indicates 9020.05 kWh
